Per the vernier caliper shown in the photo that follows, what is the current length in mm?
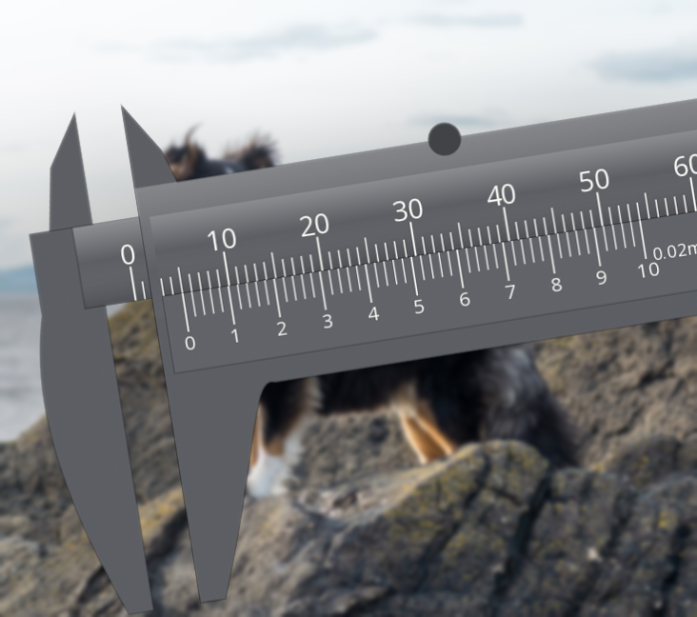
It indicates 5.0 mm
